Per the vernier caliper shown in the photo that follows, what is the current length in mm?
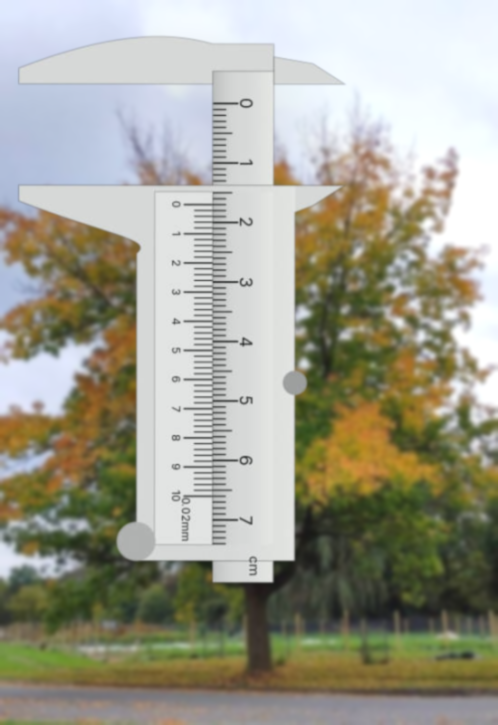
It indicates 17.0 mm
